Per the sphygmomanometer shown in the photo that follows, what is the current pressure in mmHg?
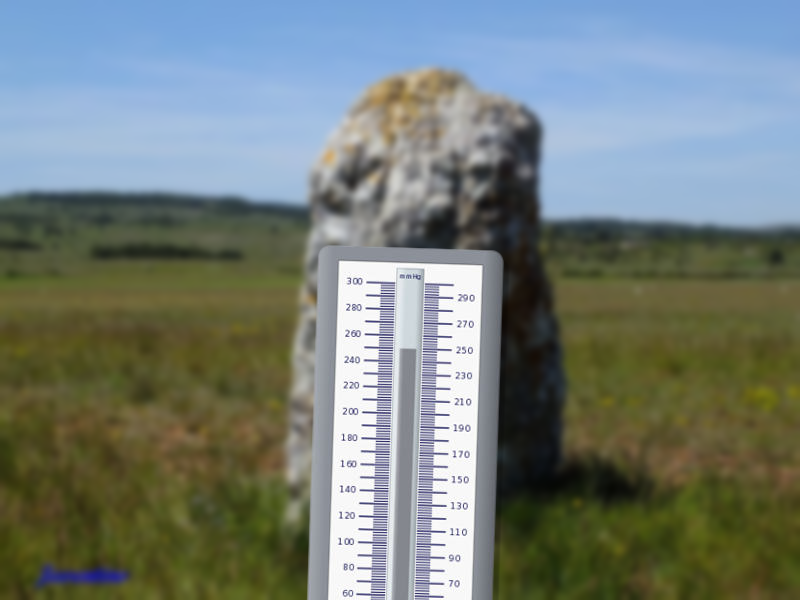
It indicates 250 mmHg
